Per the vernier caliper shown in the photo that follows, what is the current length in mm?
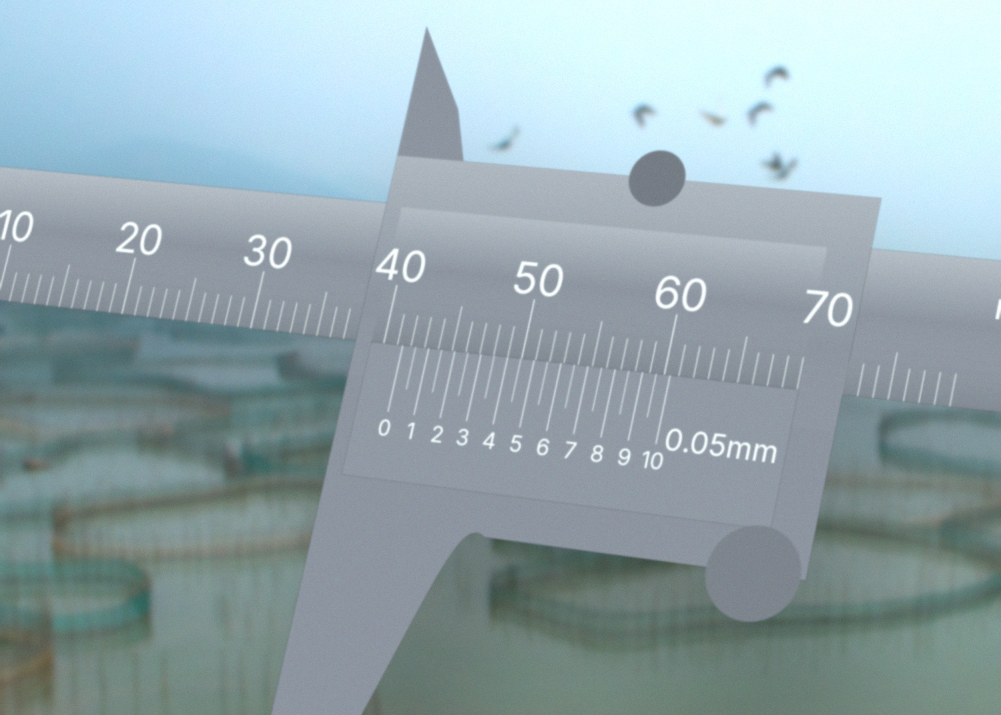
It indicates 41.4 mm
